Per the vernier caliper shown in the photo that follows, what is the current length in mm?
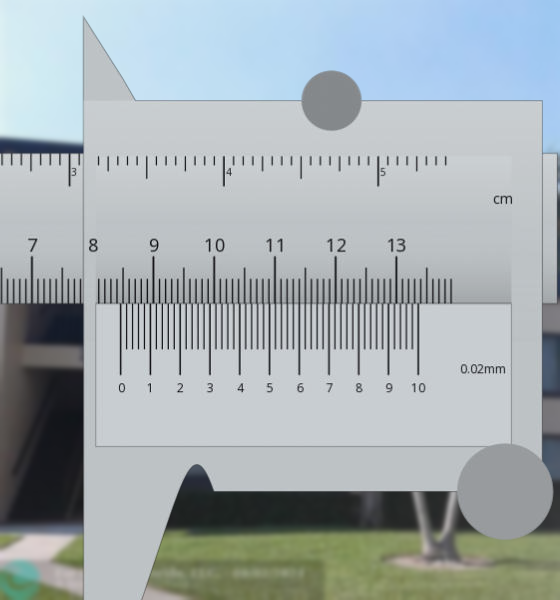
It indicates 84.6 mm
